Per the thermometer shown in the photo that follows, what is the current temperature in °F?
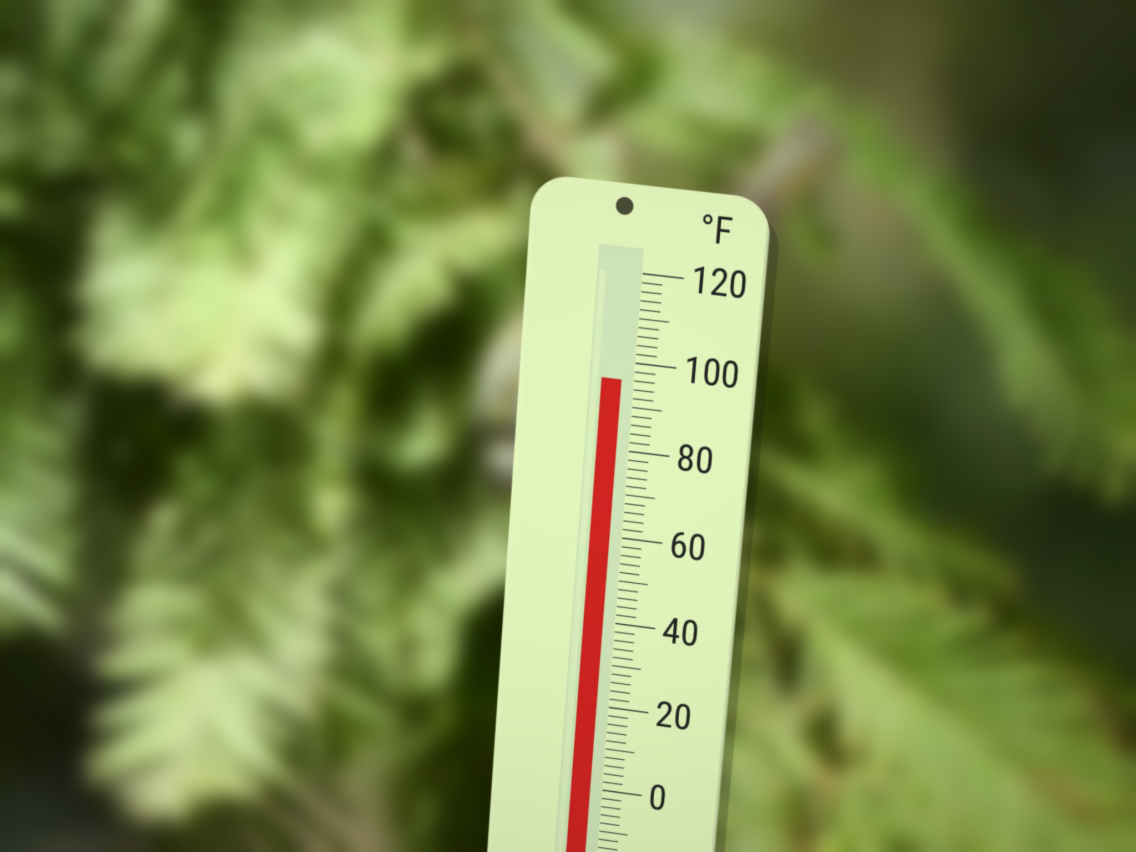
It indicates 96 °F
